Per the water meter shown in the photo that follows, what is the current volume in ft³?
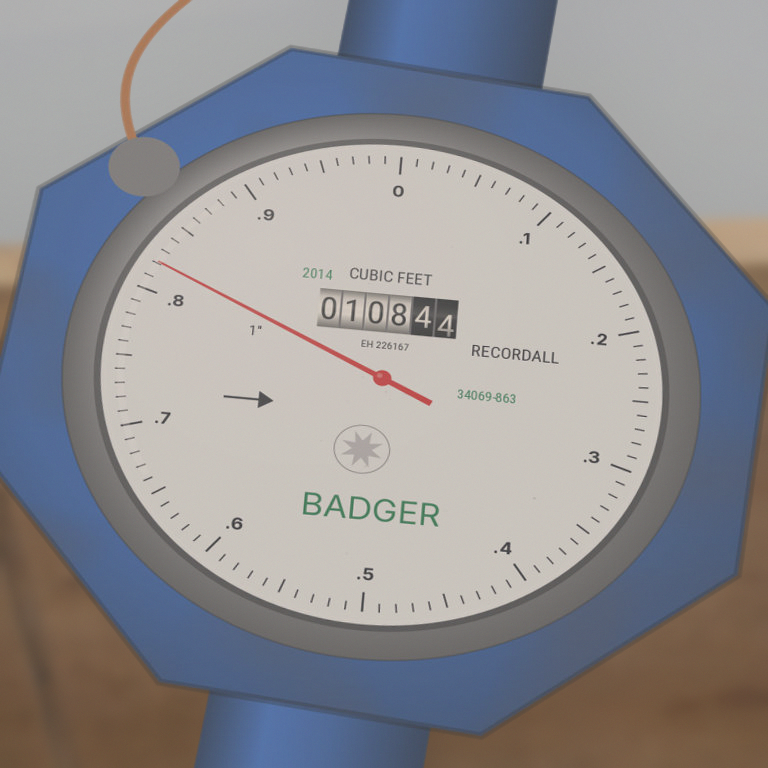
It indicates 10843.82 ft³
